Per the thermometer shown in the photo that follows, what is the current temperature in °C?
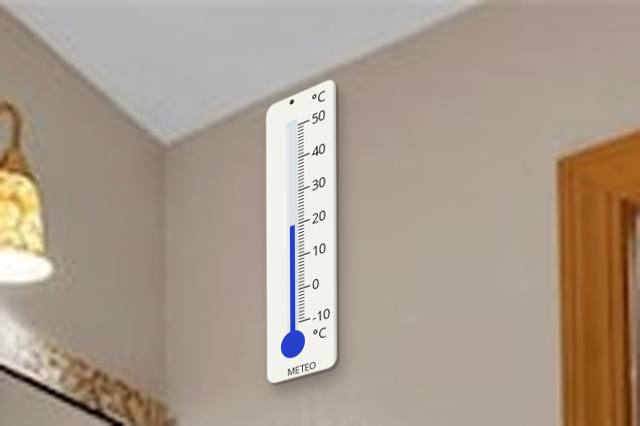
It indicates 20 °C
